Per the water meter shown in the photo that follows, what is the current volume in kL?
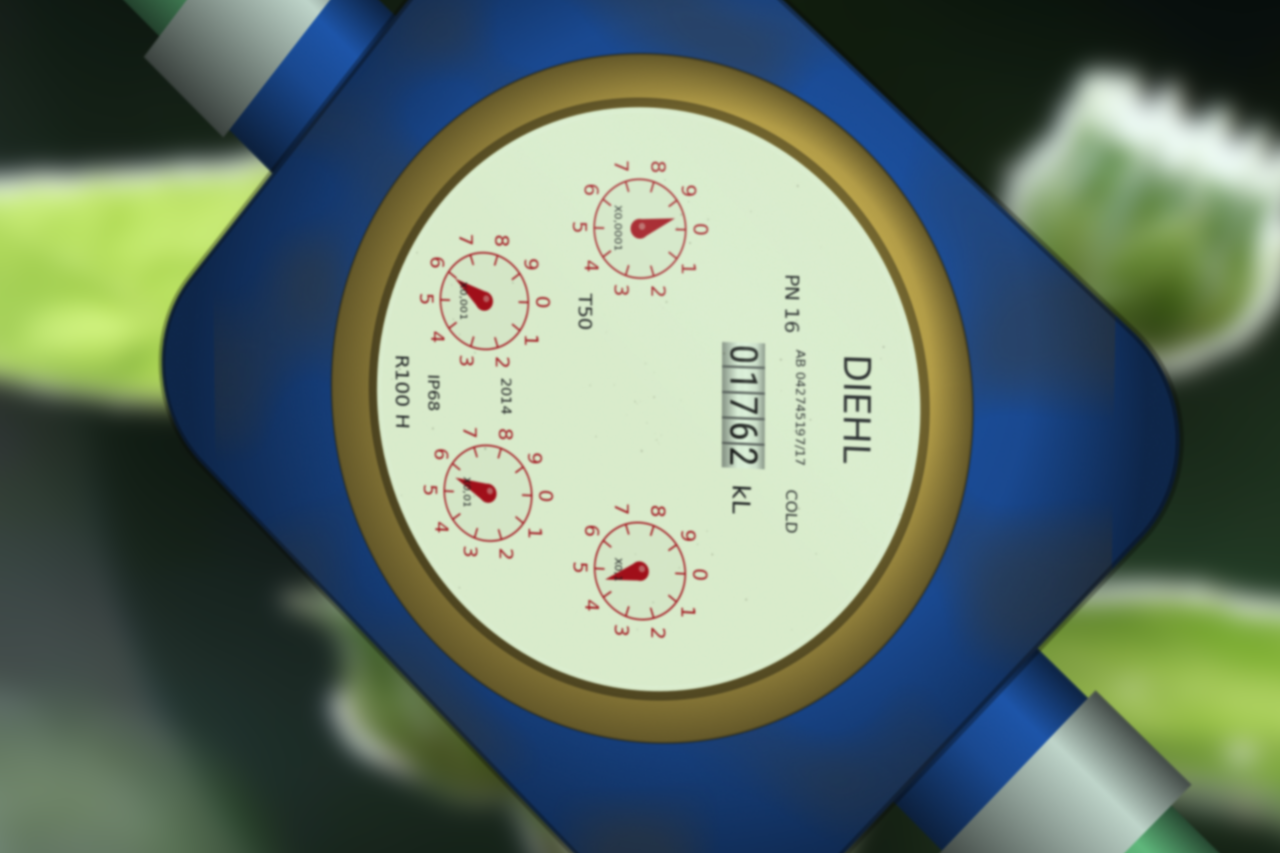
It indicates 1762.4559 kL
